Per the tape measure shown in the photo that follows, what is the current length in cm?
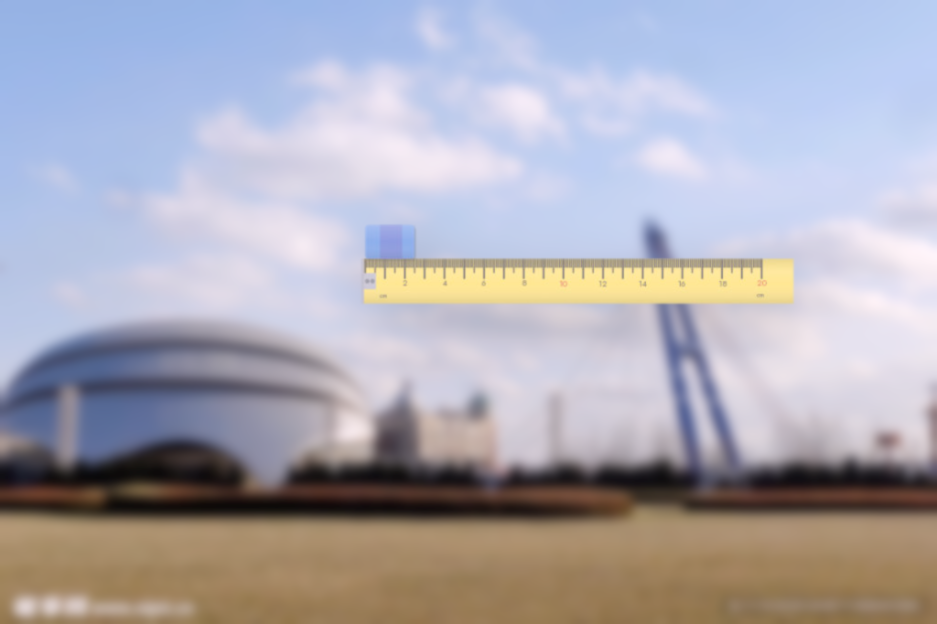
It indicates 2.5 cm
